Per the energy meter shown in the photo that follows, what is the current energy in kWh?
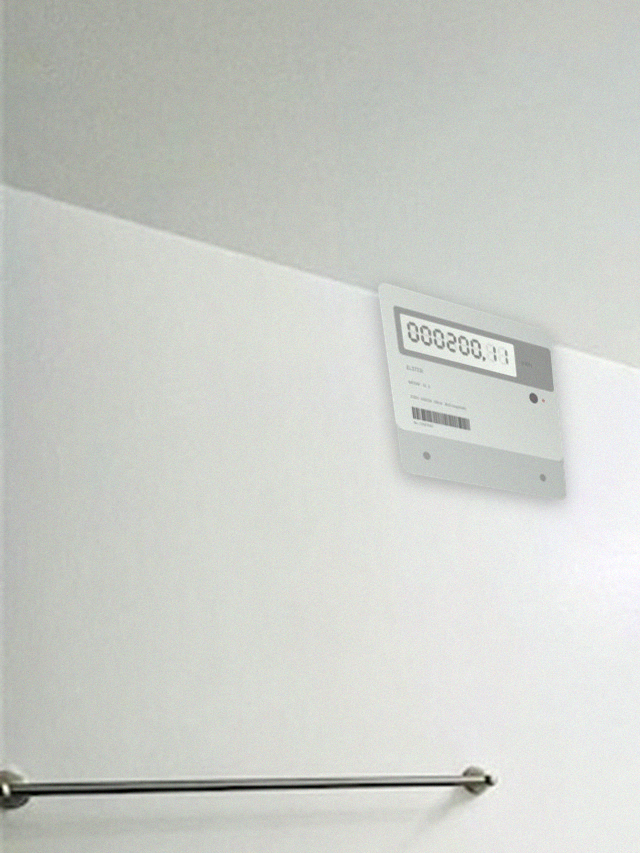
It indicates 200.11 kWh
